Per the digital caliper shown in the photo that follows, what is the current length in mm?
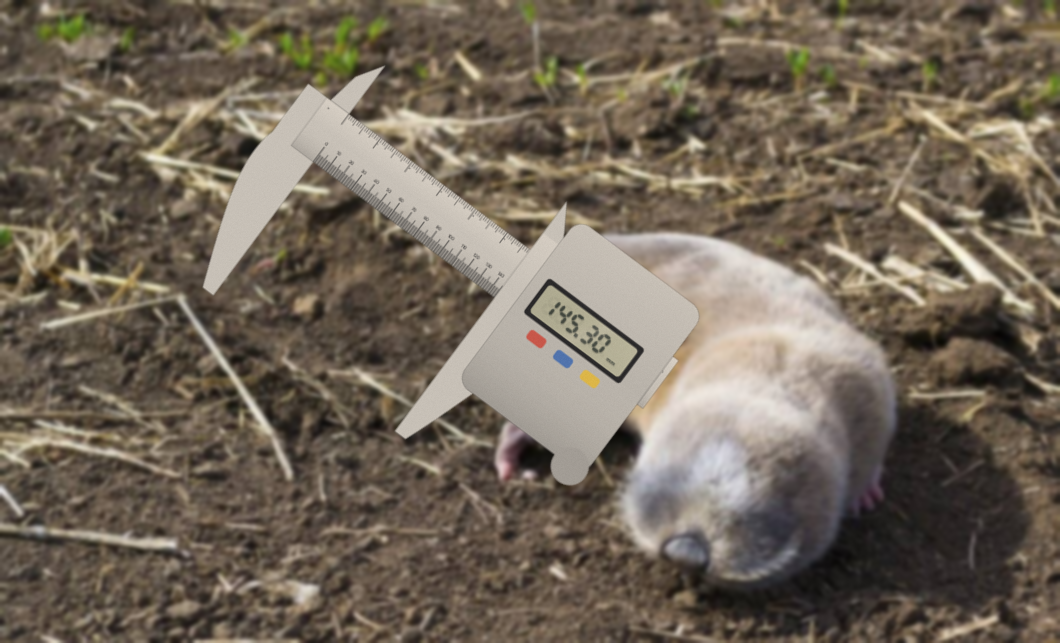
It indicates 145.30 mm
